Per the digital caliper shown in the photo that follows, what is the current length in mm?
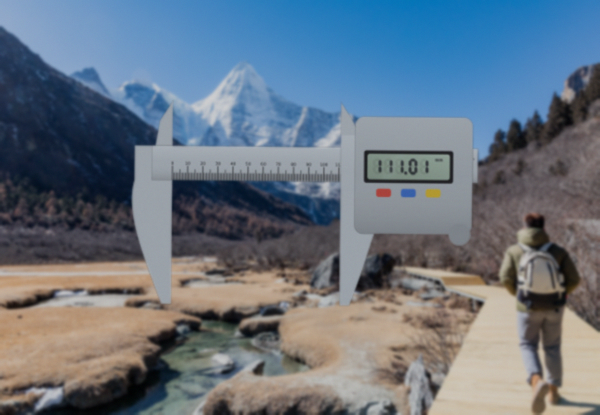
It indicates 111.01 mm
